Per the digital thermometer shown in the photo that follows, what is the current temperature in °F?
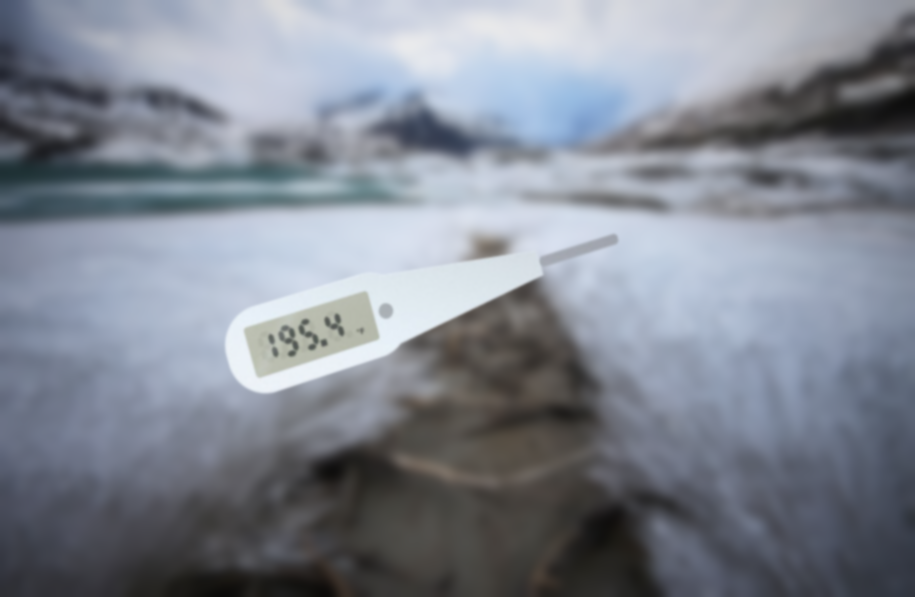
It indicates 195.4 °F
